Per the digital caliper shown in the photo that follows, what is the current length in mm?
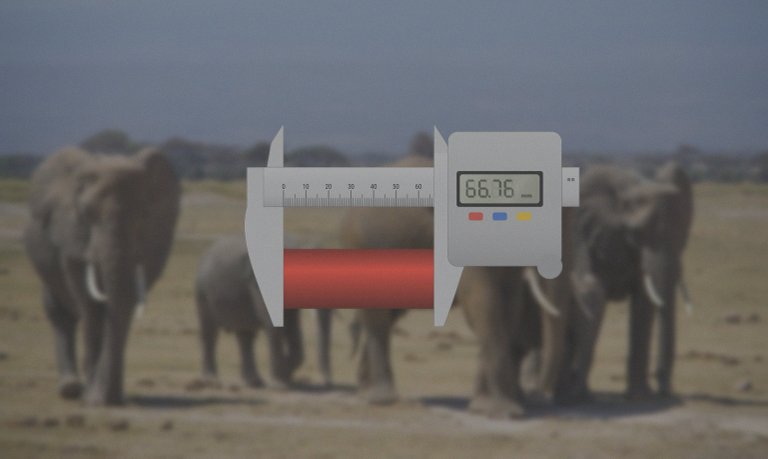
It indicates 66.76 mm
